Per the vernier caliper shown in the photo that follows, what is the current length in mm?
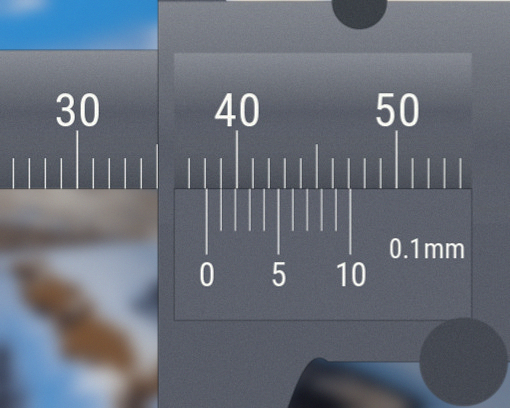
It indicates 38.1 mm
